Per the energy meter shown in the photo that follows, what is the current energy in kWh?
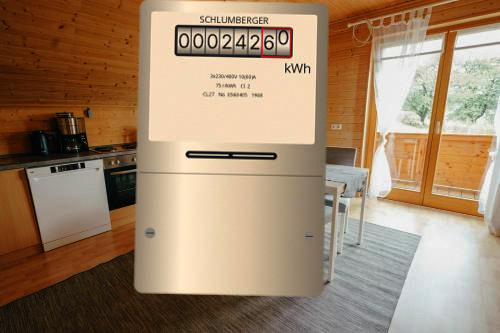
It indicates 242.60 kWh
